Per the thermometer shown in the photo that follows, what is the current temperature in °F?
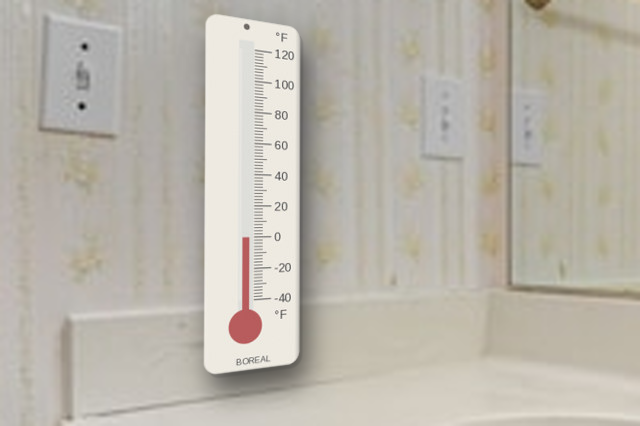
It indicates 0 °F
